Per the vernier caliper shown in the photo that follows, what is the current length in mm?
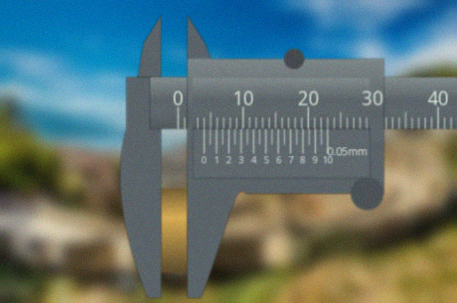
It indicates 4.0 mm
